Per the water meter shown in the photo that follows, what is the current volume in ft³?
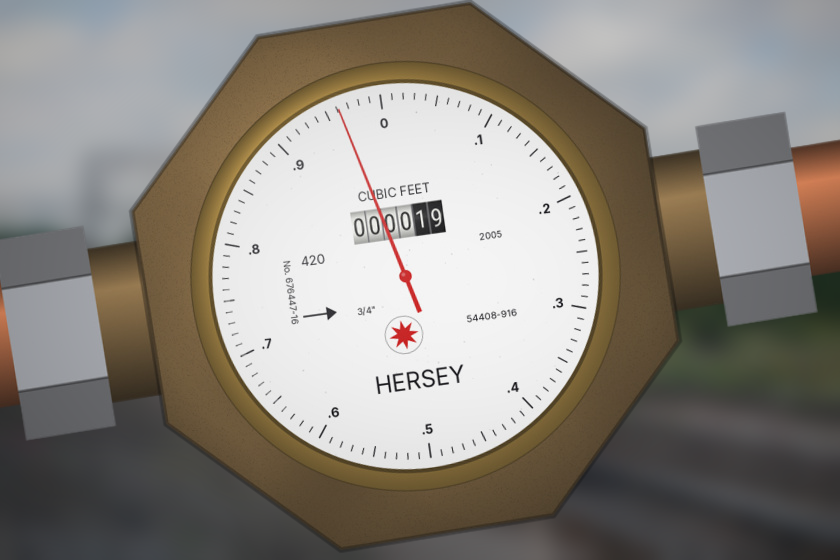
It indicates 18.96 ft³
